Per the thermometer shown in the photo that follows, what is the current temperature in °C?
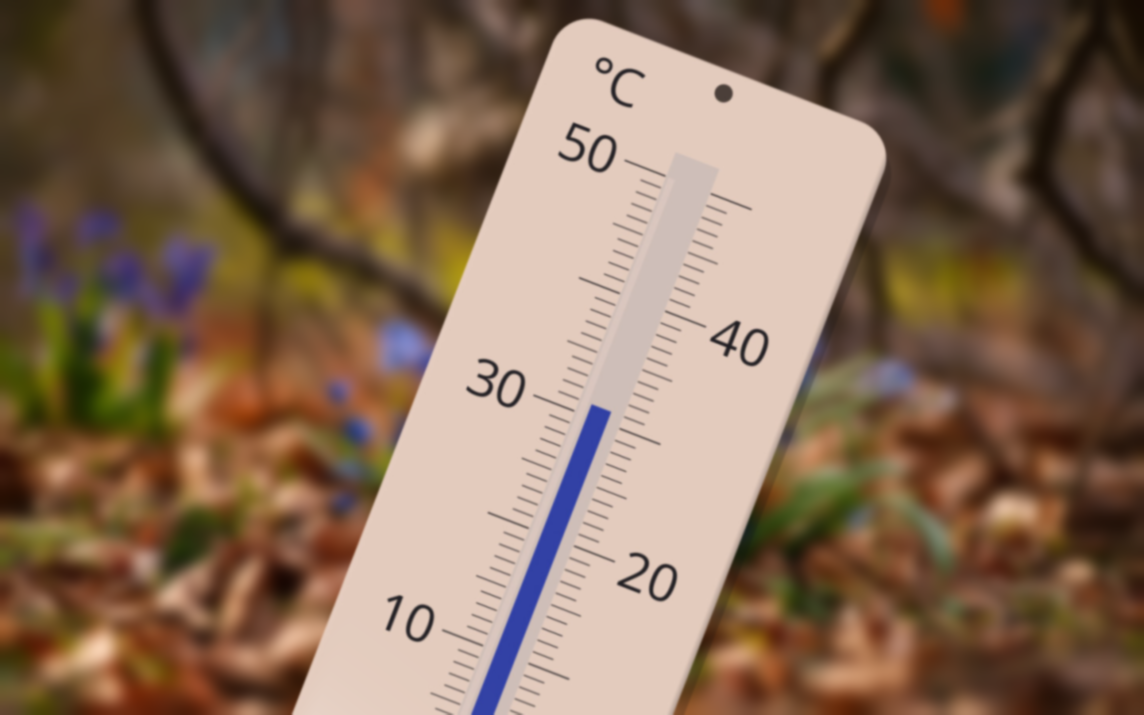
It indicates 31 °C
